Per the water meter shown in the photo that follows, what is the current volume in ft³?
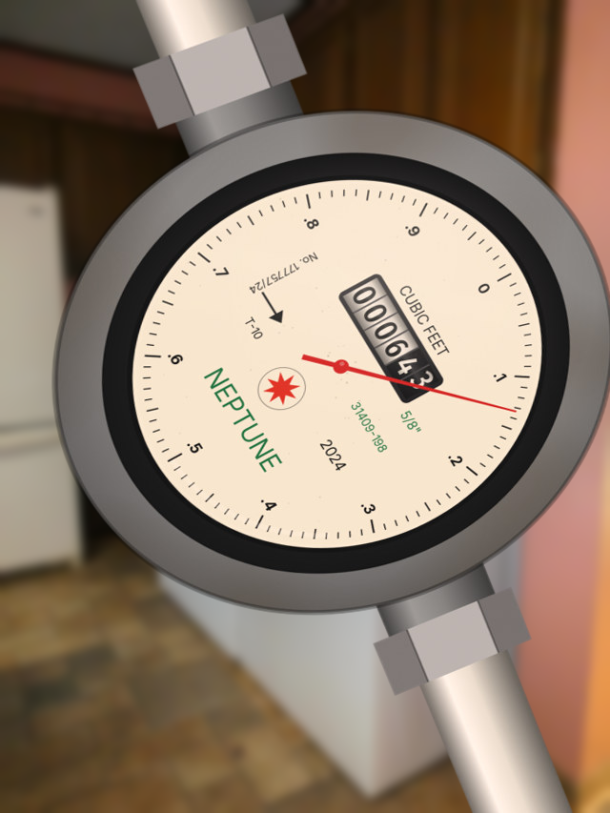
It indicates 643.13 ft³
